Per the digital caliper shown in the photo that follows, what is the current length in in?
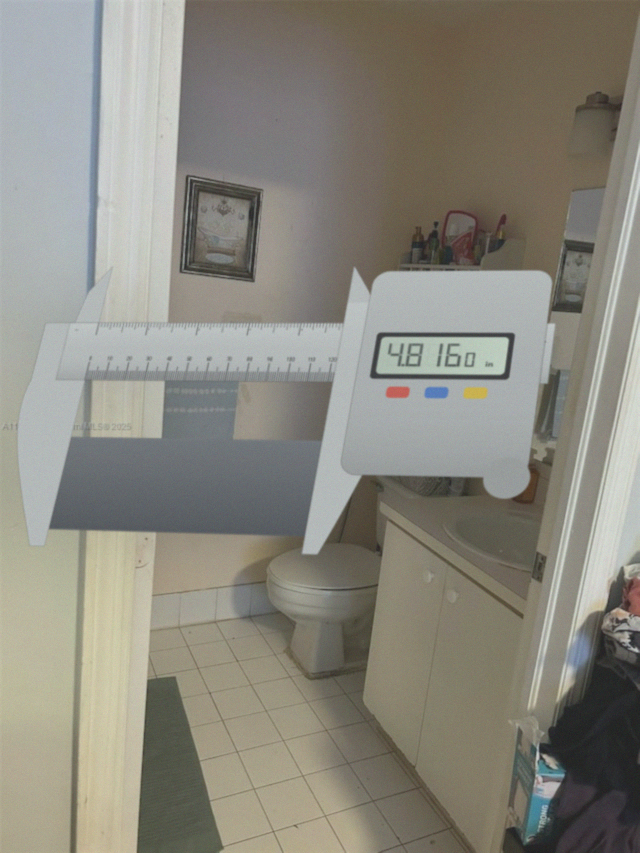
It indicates 4.8160 in
